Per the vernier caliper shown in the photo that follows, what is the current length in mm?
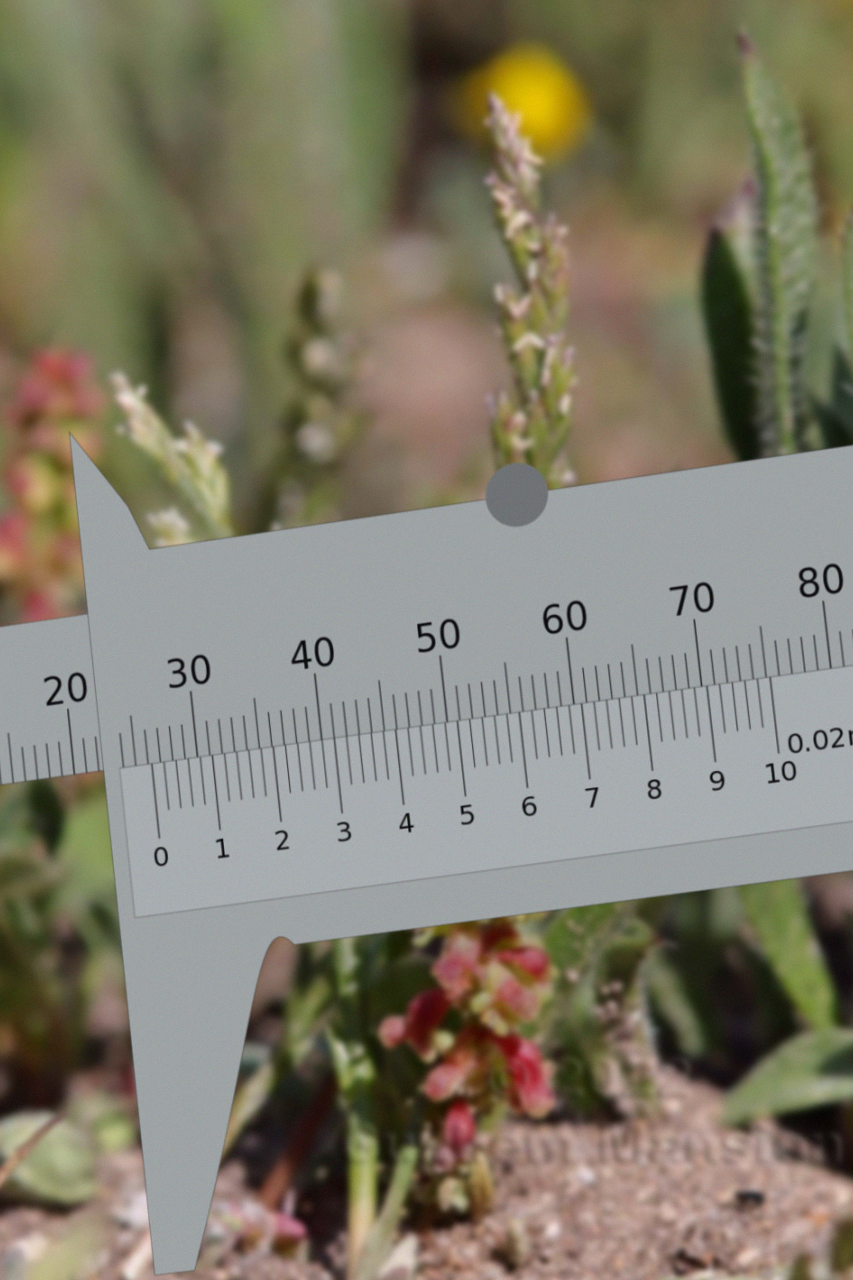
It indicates 26.3 mm
